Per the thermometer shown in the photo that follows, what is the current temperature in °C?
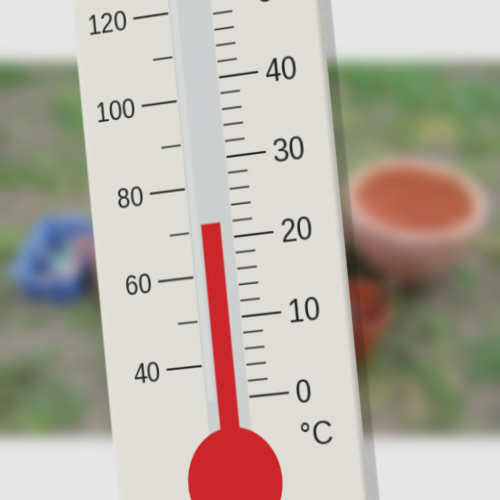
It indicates 22 °C
